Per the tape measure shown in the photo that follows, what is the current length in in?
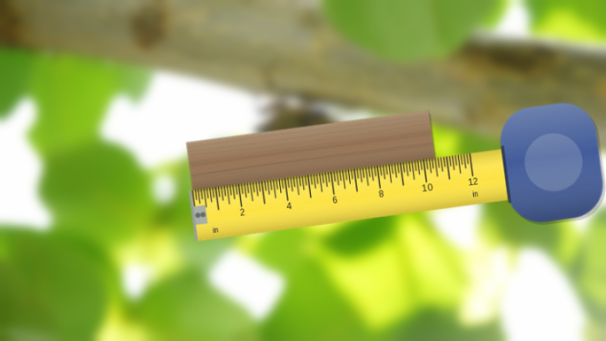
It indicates 10.5 in
